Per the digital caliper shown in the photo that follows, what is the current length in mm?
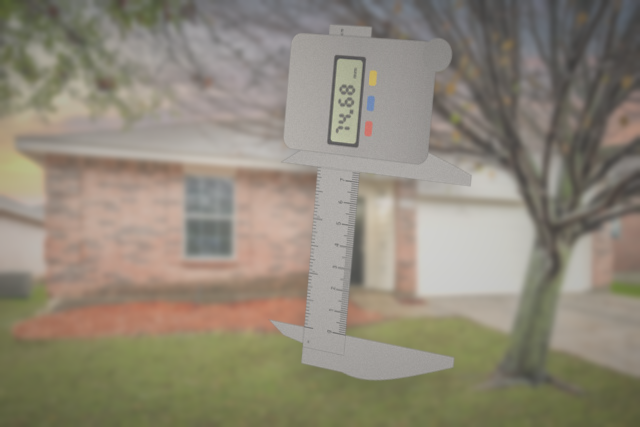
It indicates 74.68 mm
